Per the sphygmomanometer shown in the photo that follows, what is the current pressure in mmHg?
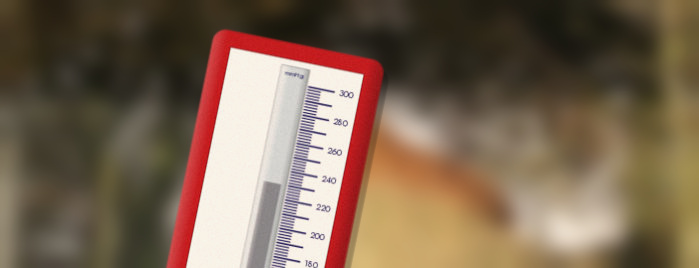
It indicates 230 mmHg
